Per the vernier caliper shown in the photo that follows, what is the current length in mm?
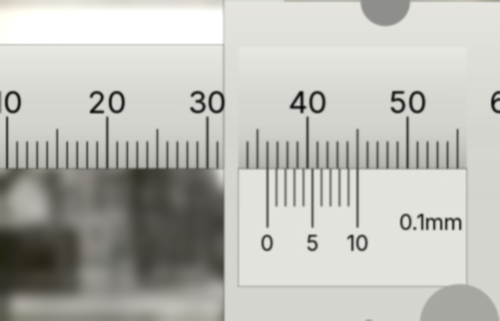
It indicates 36.0 mm
